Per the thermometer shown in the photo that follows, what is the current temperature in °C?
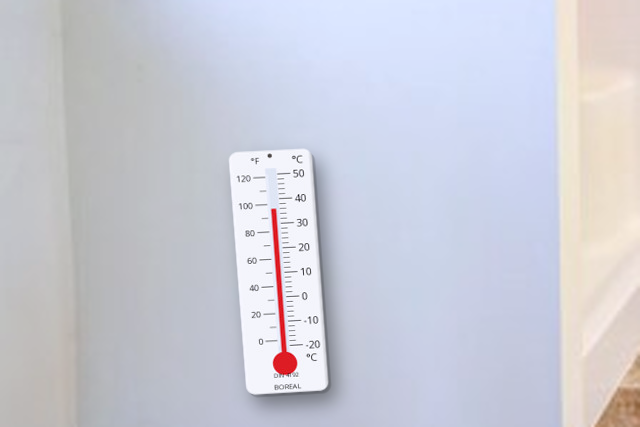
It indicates 36 °C
